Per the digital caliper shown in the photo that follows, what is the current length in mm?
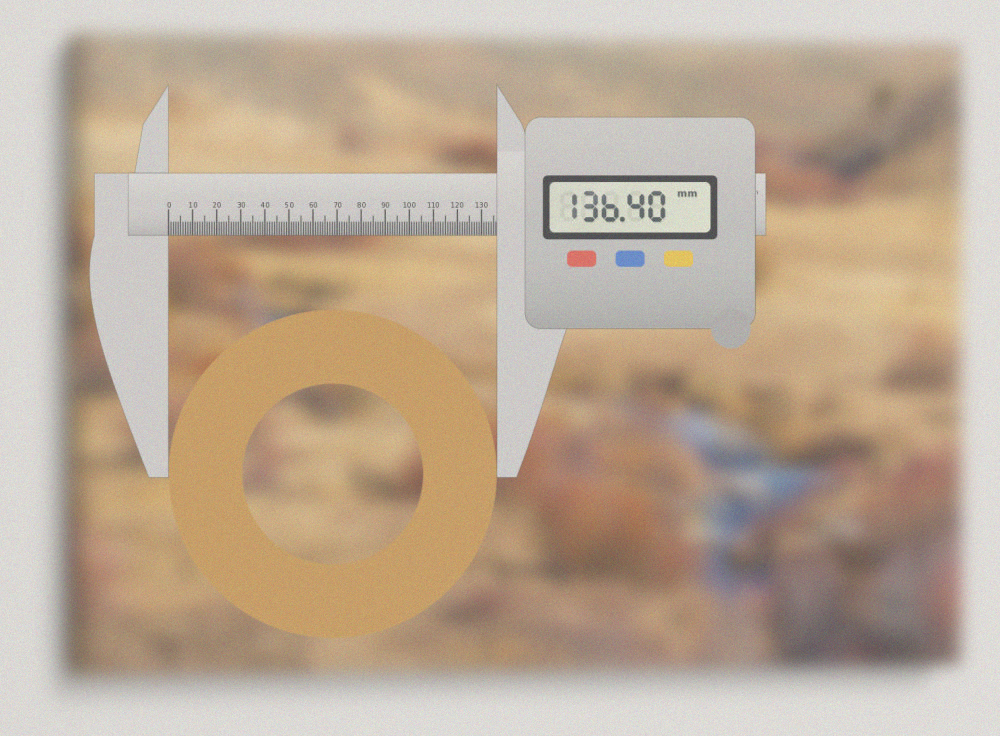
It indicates 136.40 mm
